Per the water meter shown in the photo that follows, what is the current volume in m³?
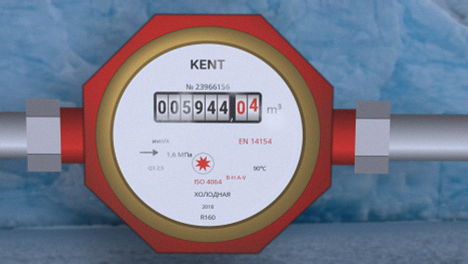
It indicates 5944.04 m³
